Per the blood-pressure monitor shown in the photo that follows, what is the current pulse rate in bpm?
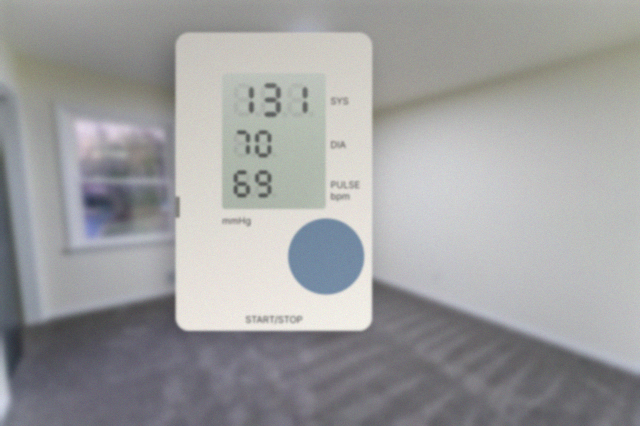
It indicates 69 bpm
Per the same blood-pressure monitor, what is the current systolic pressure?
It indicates 131 mmHg
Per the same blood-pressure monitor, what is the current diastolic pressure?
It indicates 70 mmHg
